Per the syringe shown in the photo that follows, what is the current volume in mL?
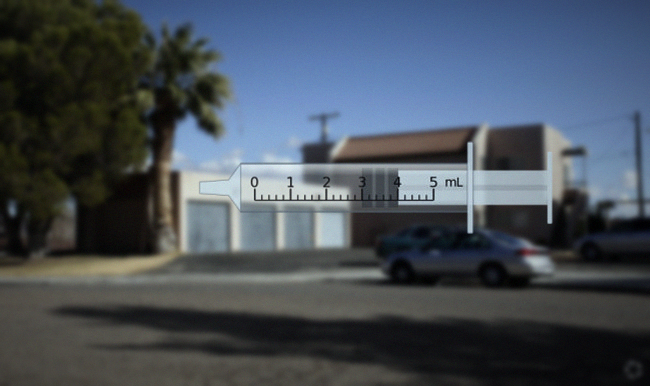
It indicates 3 mL
